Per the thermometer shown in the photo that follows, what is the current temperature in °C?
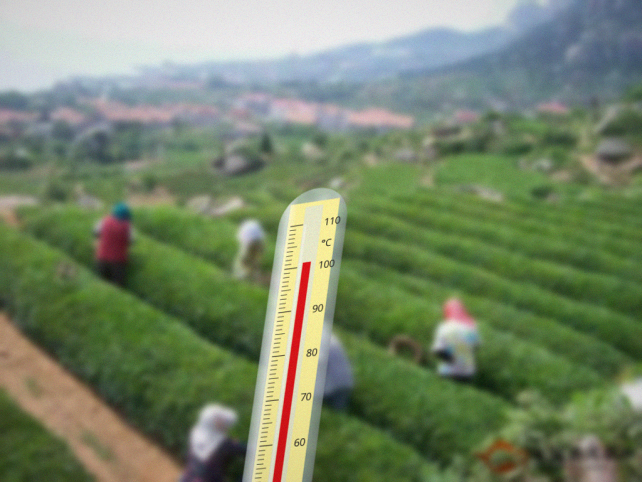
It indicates 101 °C
